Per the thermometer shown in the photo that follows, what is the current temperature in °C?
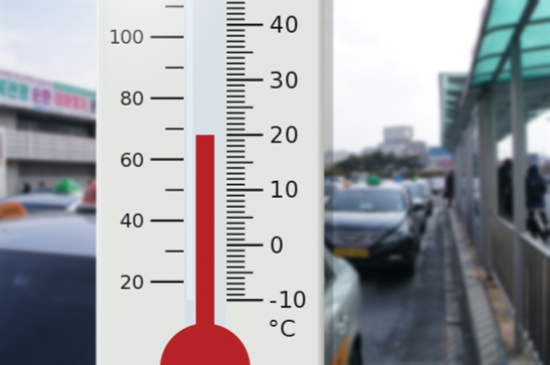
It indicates 20 °C
